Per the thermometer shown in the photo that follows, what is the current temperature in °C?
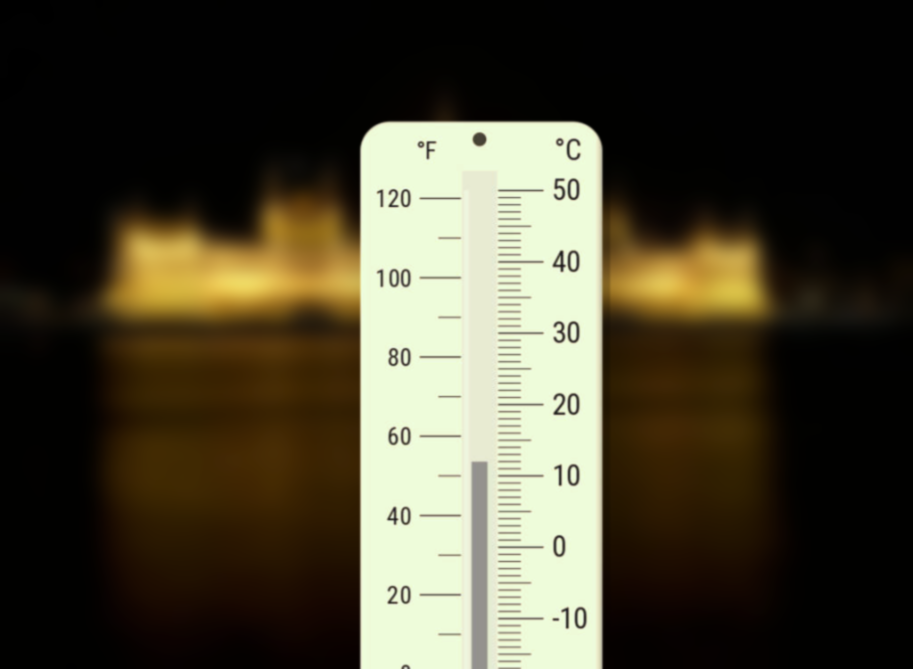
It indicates 12 °C
